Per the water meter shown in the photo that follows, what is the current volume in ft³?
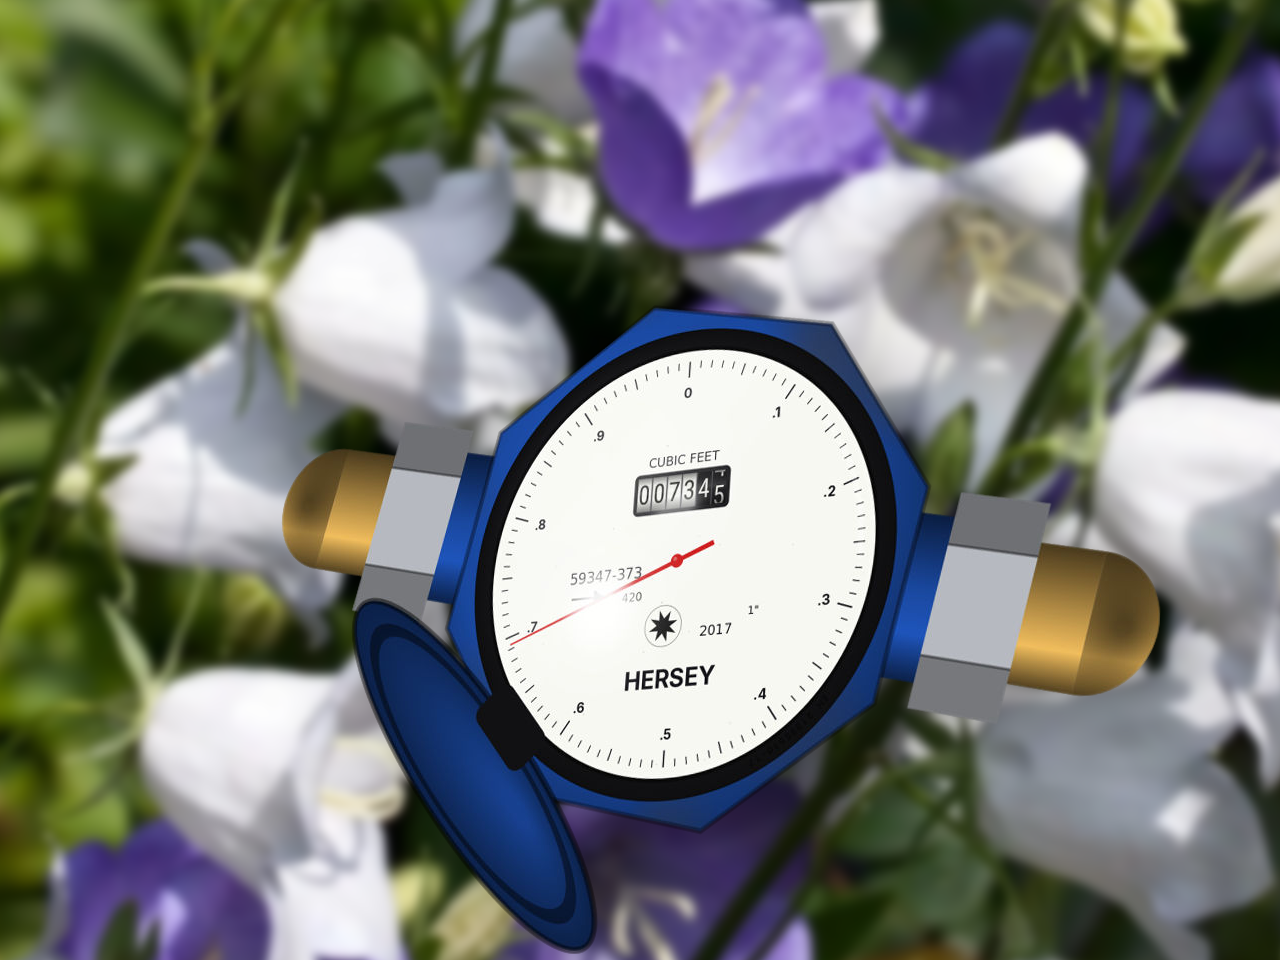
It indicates 7344.69 ft³
